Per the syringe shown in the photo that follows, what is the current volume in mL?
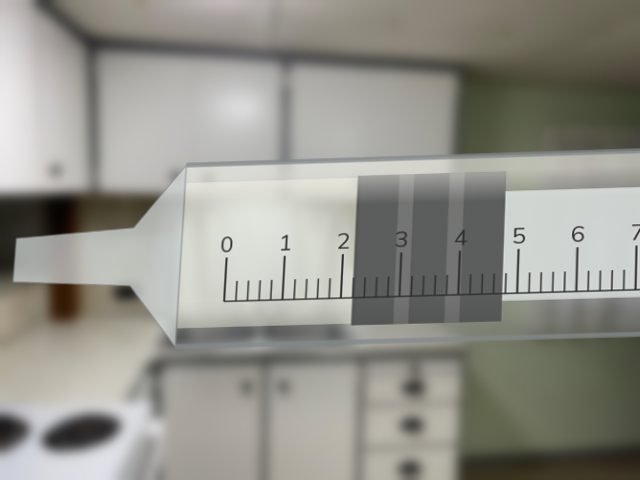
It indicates 2.2 mL
